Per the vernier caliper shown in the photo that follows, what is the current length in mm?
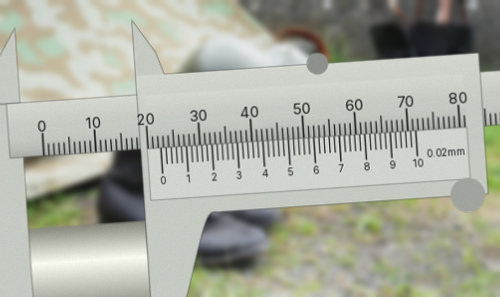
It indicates 22.5 mm
